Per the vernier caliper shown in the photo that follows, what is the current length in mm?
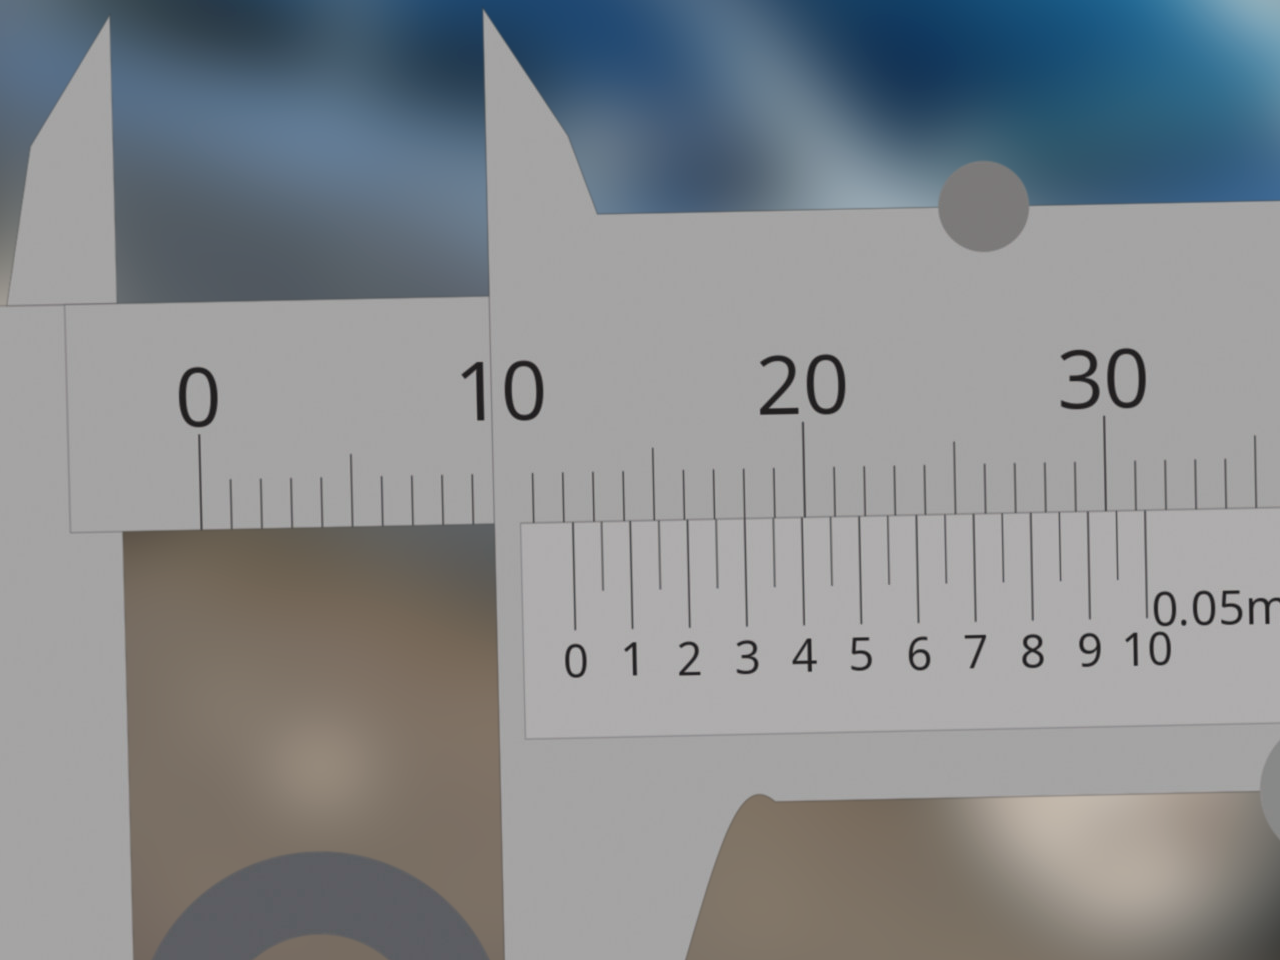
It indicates 12.30 mm
